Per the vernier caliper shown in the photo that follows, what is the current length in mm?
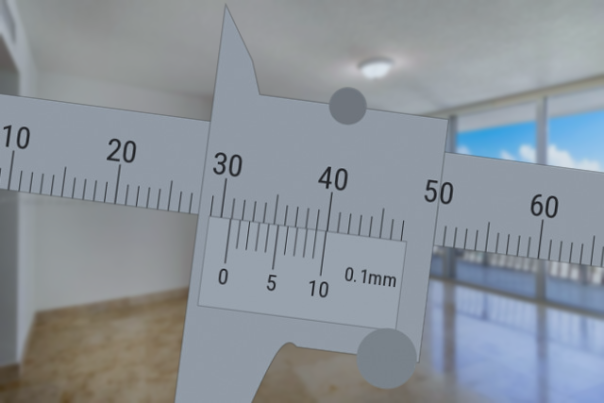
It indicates 30.9 mm
